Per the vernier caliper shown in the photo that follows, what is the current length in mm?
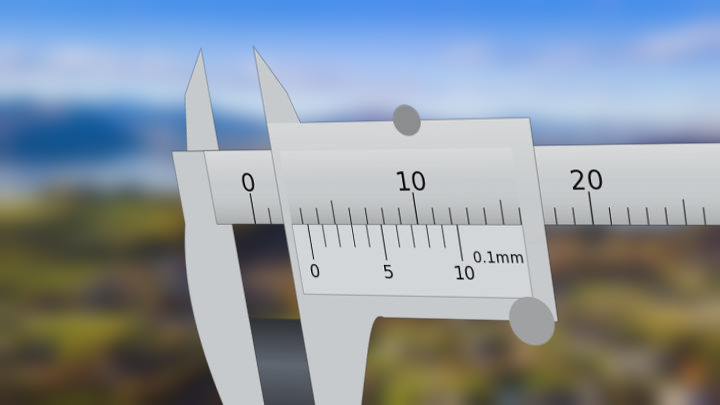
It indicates 3.3 mm
